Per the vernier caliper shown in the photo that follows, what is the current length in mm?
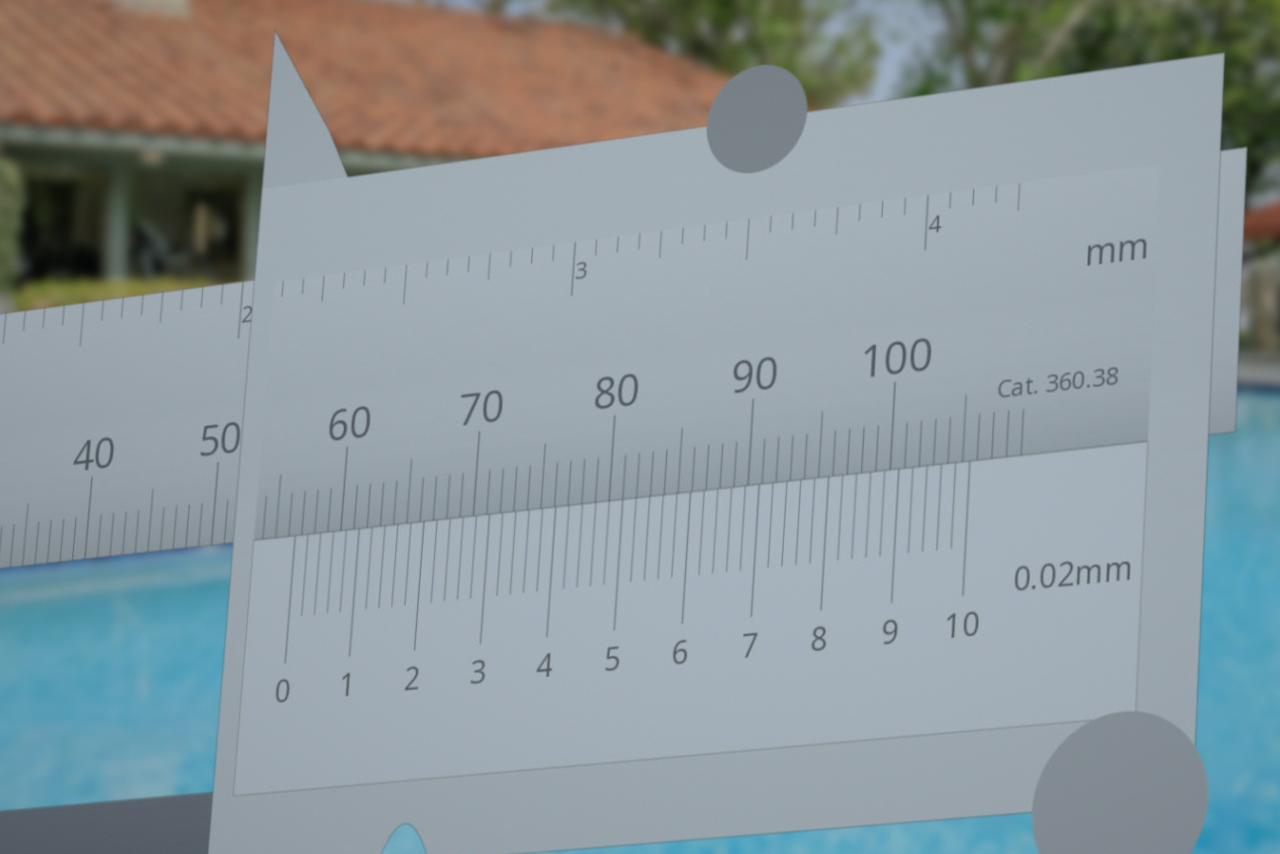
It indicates 56.5 mm
